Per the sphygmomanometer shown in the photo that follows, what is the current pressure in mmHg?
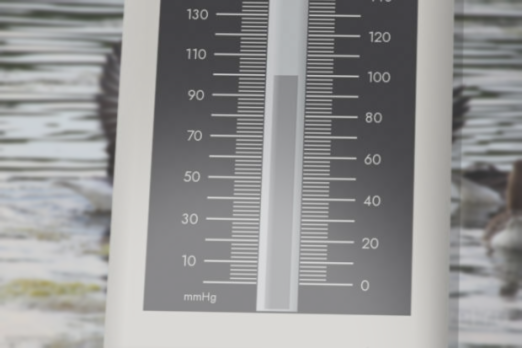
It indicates 100 mmHg
